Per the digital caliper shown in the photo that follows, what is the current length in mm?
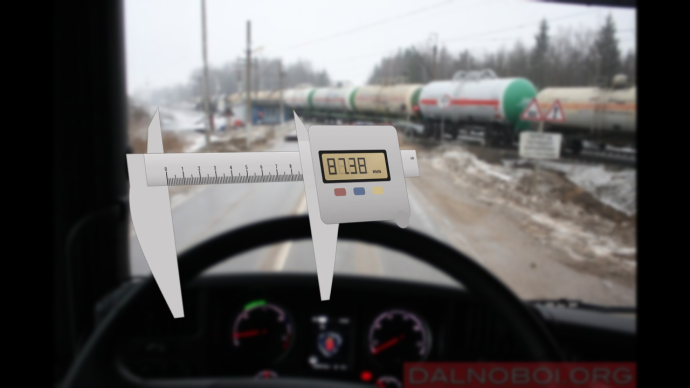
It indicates 87.38 mm
